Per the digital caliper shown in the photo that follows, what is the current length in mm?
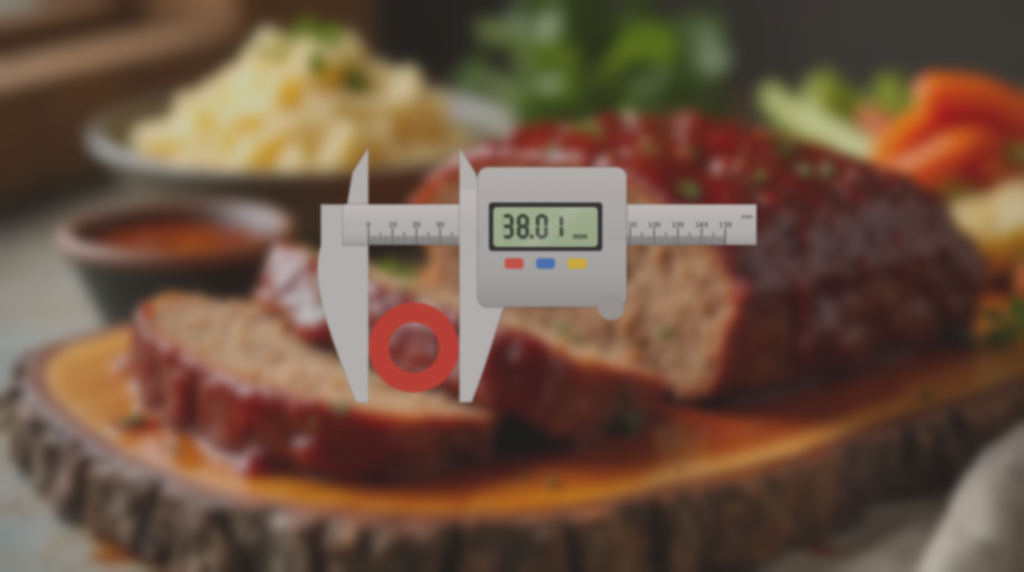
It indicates 38.01 mm
